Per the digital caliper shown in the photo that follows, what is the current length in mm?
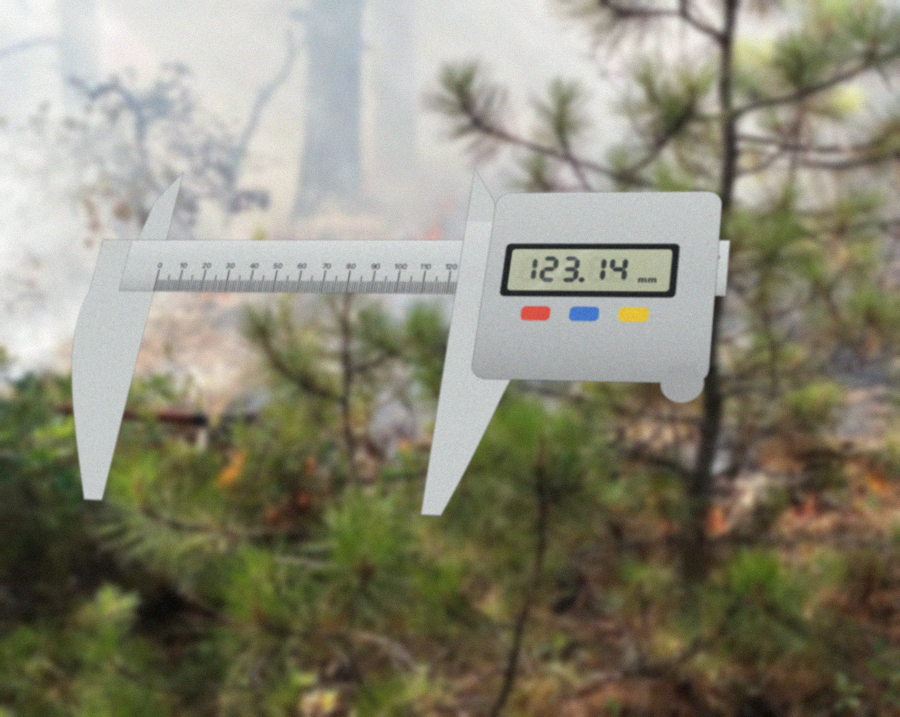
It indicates 123.14 mm
